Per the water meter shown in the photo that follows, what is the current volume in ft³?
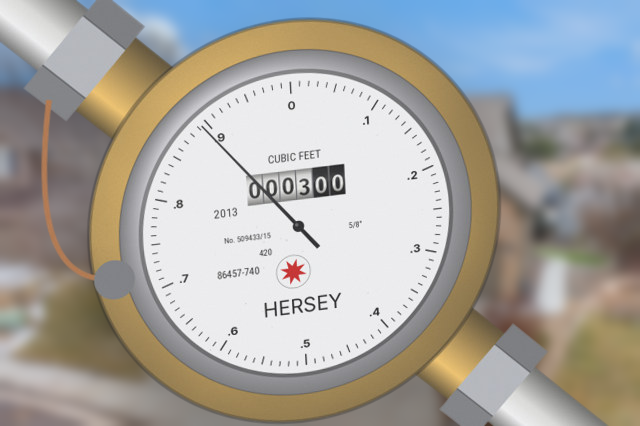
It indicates 299.89 ft³
